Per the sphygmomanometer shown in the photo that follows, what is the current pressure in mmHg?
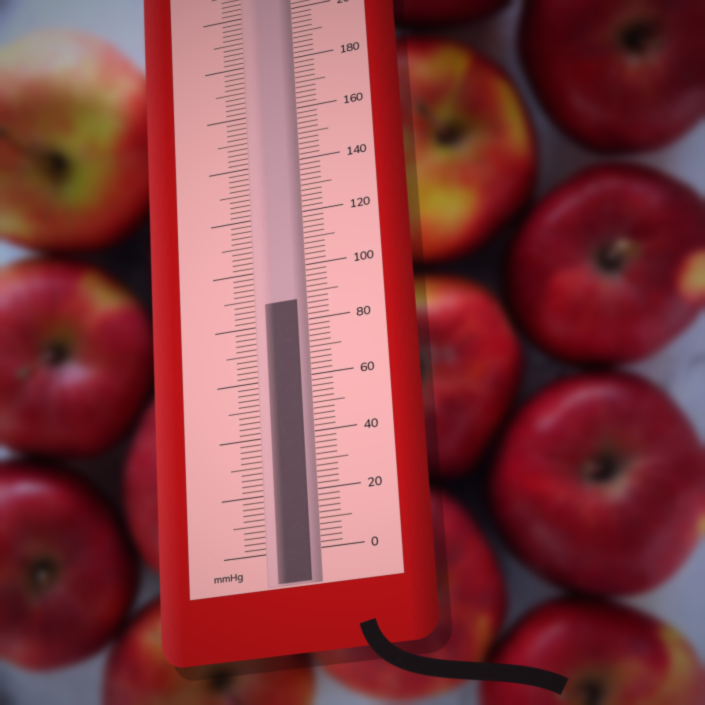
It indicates 88 mmHg
